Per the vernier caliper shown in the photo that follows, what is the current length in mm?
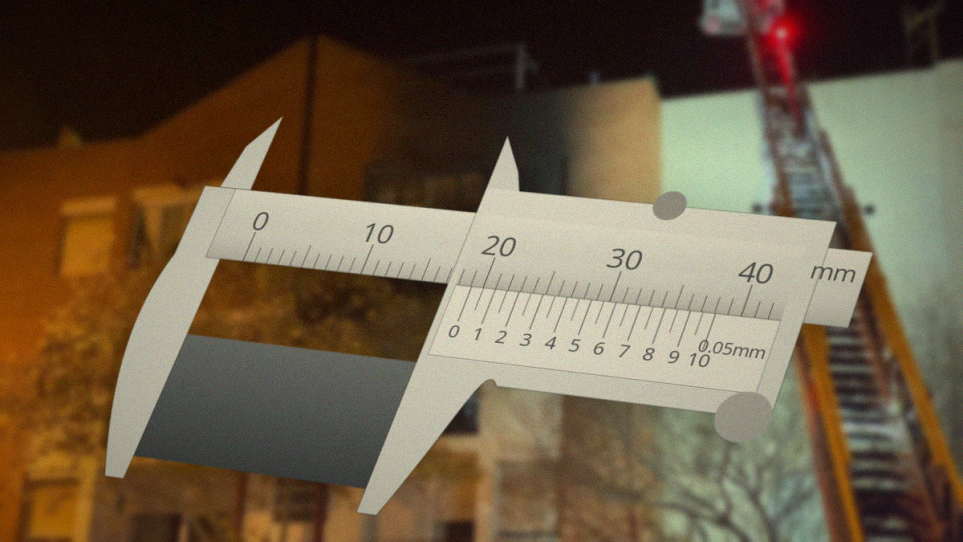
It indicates 19.1 mm
